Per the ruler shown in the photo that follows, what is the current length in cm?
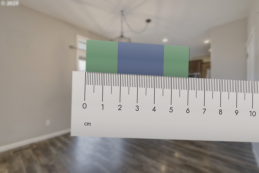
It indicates 6 cm
